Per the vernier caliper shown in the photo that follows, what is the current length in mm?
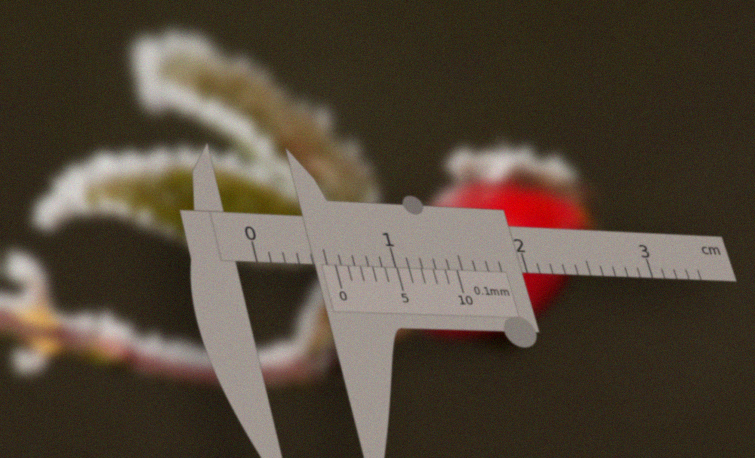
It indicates 5.6 mm
